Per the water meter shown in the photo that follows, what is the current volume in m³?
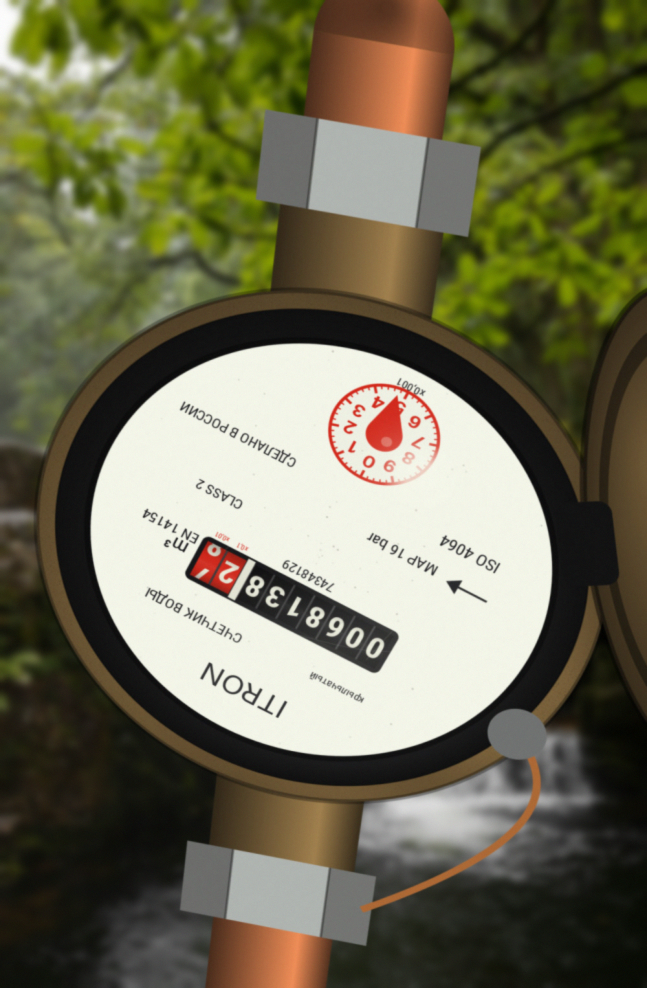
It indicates 68138.274 m³
